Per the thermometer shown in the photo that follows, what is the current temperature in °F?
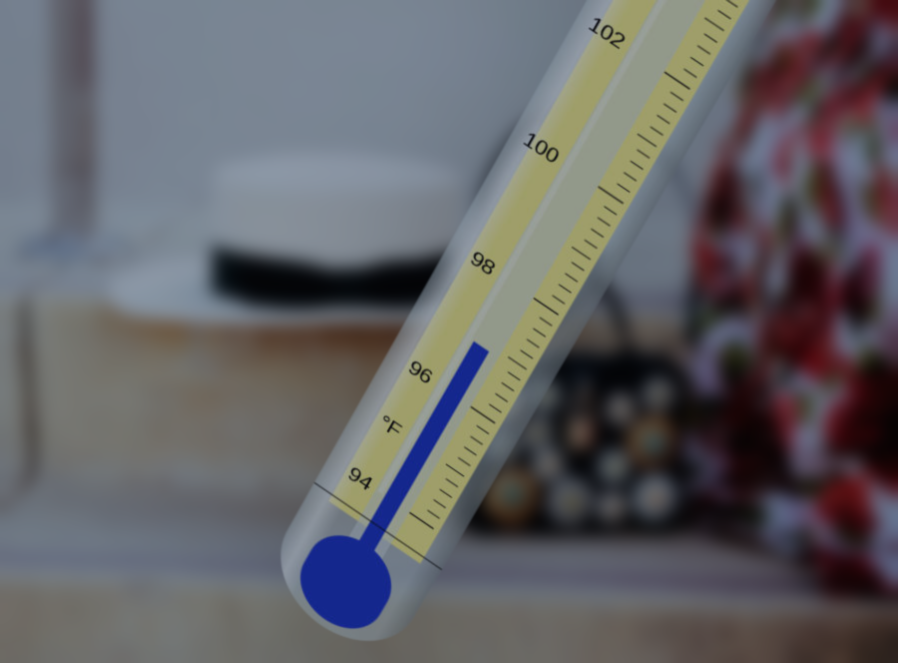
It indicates 96.9 °F
